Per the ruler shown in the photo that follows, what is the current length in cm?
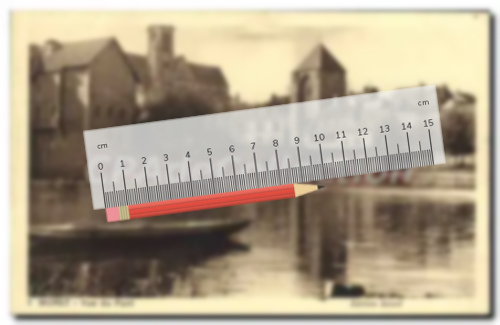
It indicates 10 cm
